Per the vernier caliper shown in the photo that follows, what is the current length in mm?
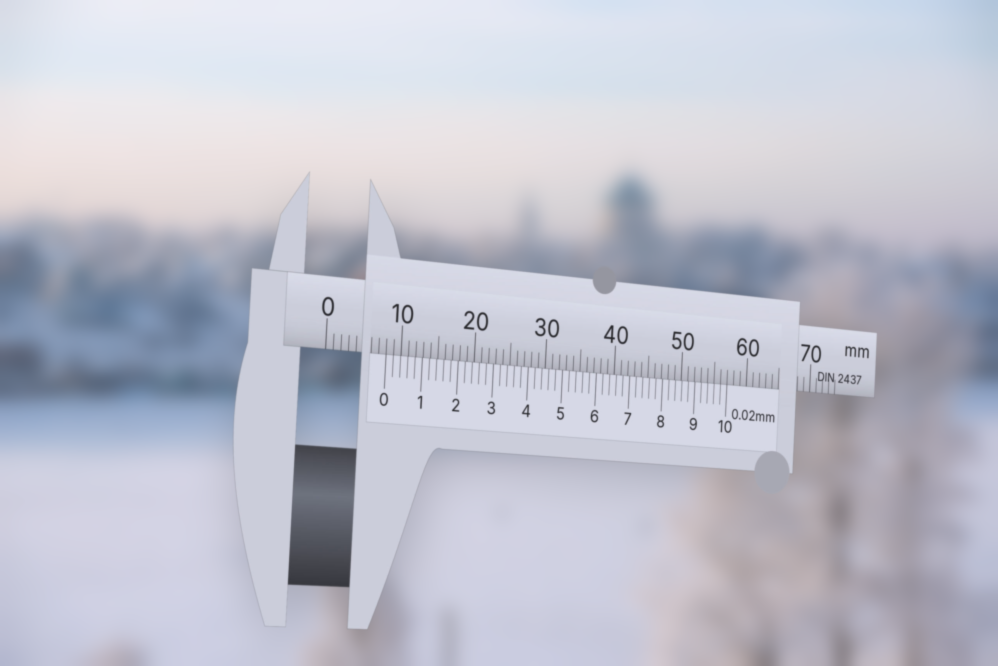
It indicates 8.0 mm
